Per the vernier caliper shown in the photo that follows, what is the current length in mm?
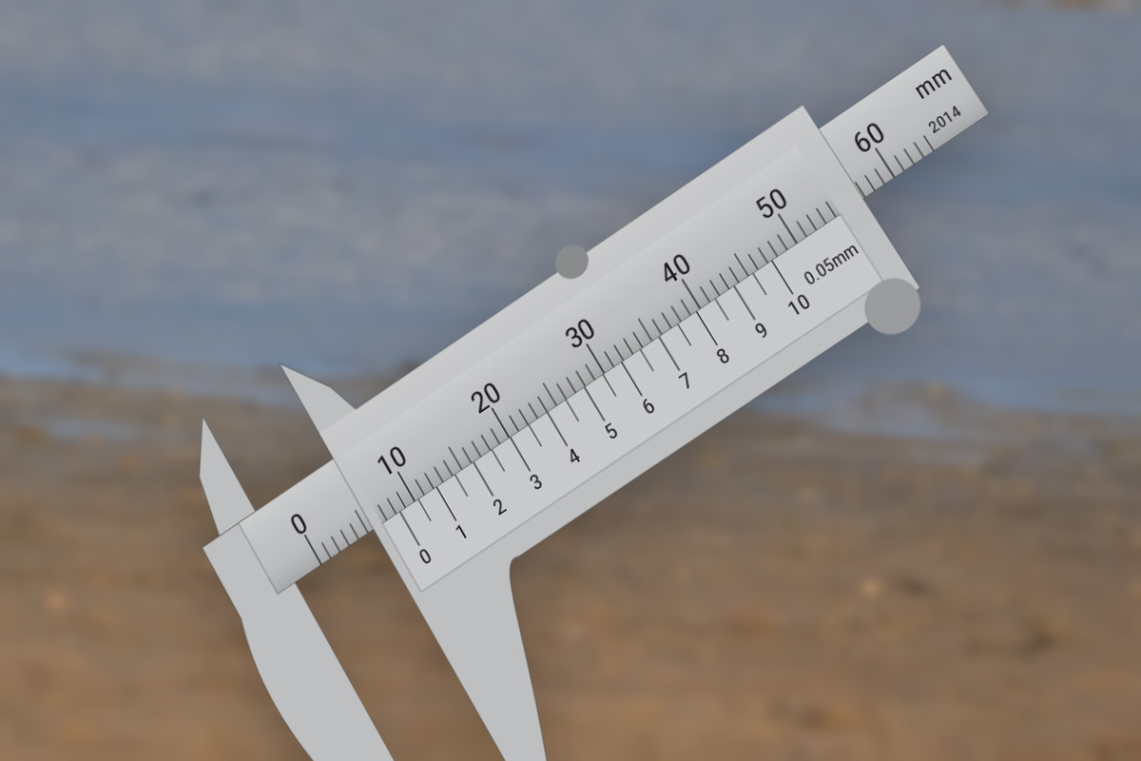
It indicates 8.4 mm
